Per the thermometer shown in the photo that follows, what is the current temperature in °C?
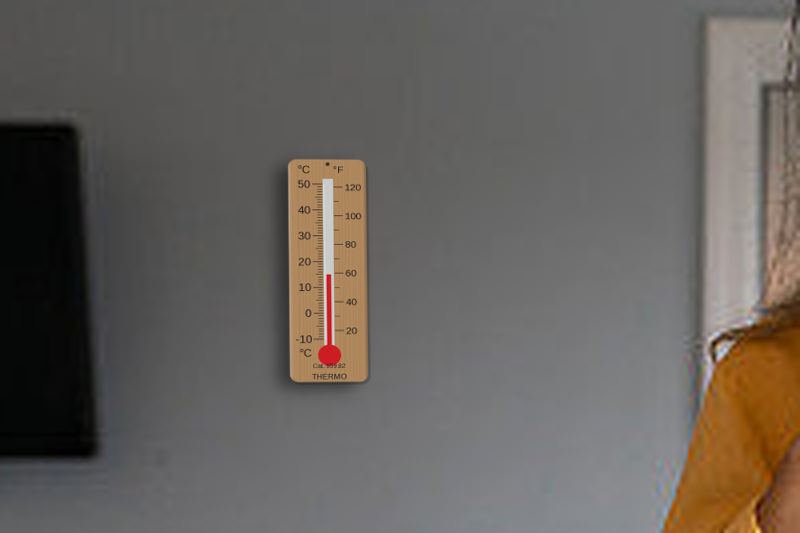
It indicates 15 °C
